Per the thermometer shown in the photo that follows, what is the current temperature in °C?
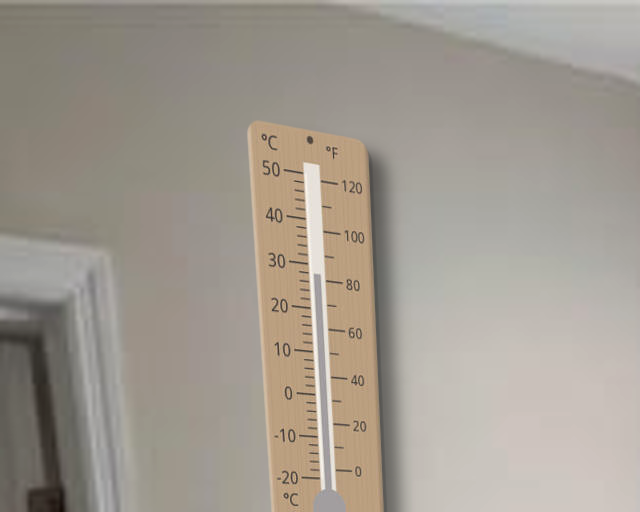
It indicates 28 °C
